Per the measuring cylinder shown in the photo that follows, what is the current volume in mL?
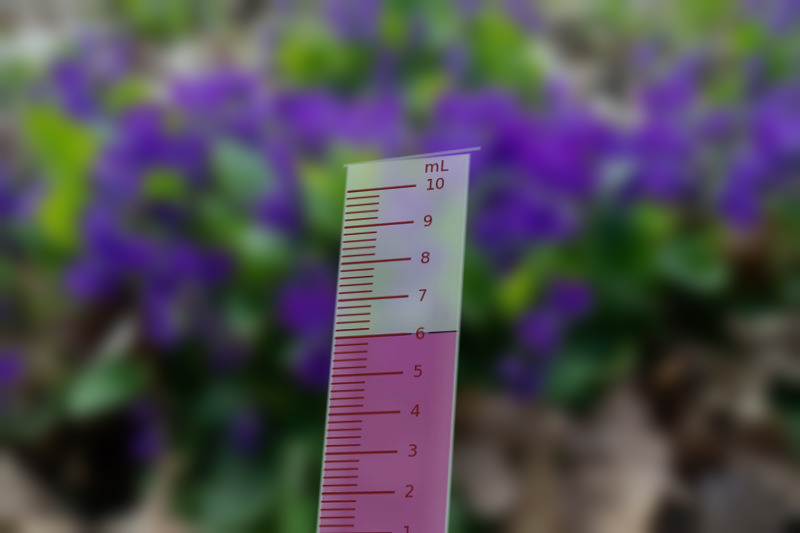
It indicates 6 mL
